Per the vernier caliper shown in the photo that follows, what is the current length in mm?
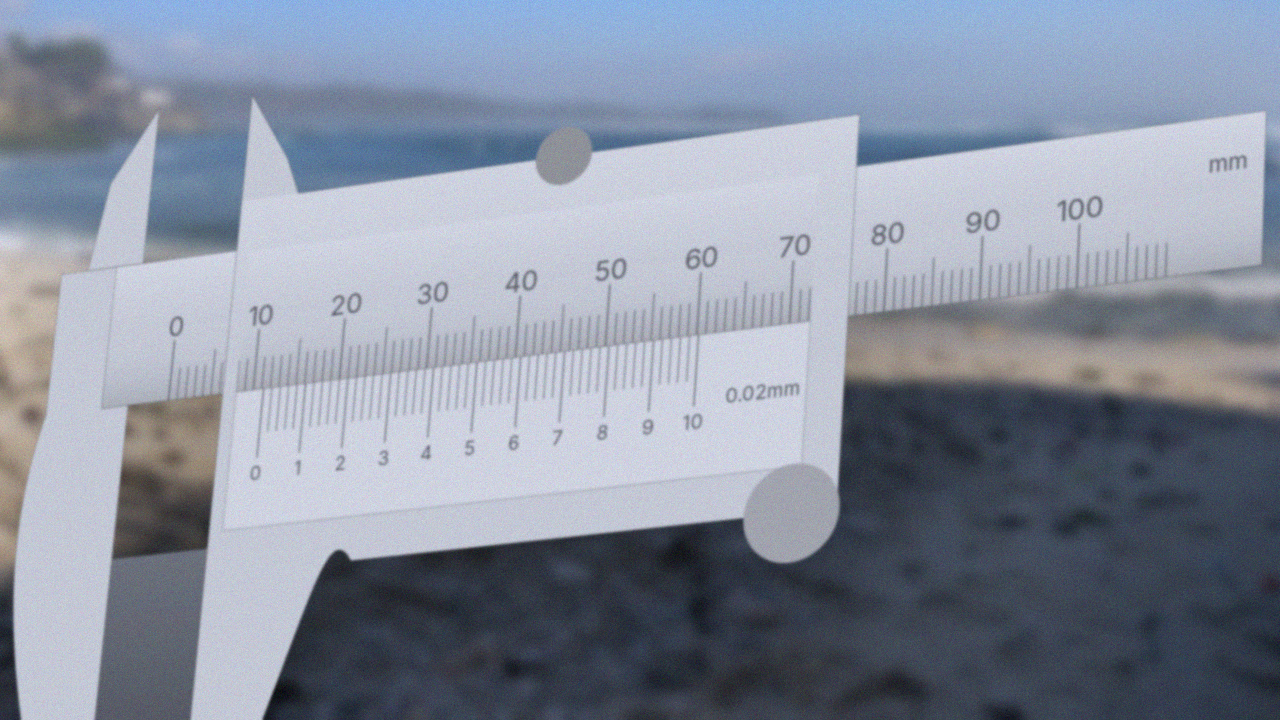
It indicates 11.2 mm
